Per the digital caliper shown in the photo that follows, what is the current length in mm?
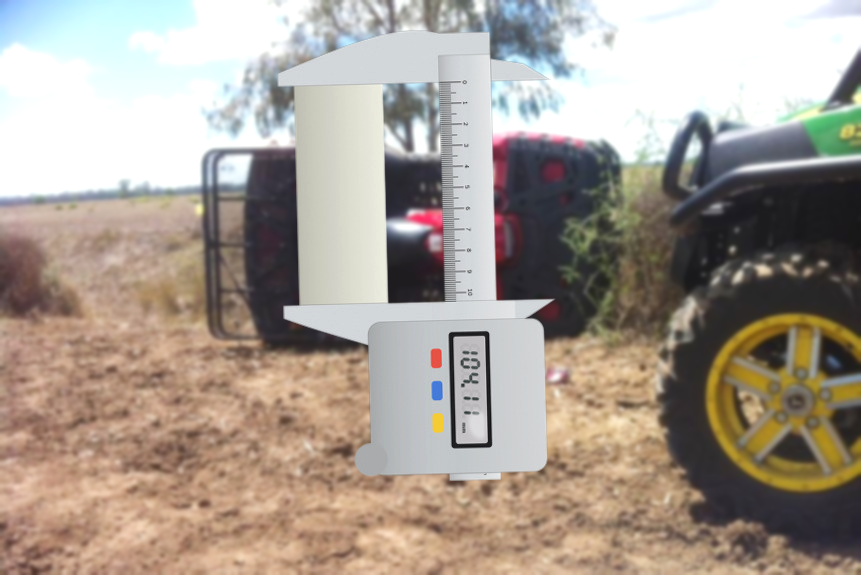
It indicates 104.11 mm
